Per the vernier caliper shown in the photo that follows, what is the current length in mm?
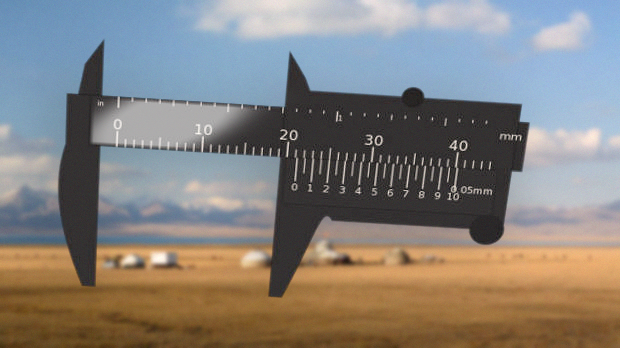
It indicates 21.2 mm
